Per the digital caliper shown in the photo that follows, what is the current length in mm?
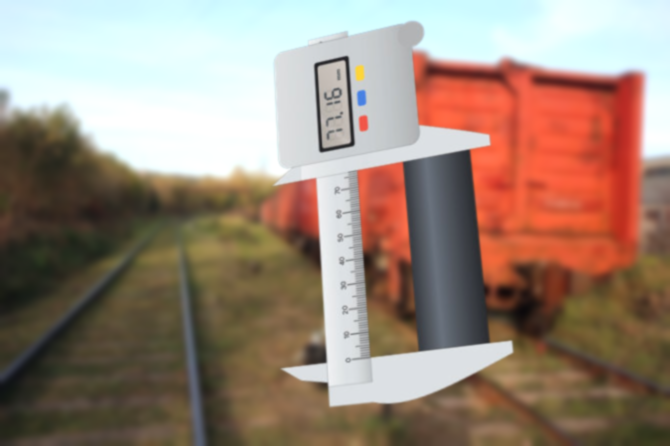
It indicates 77.16 mm
